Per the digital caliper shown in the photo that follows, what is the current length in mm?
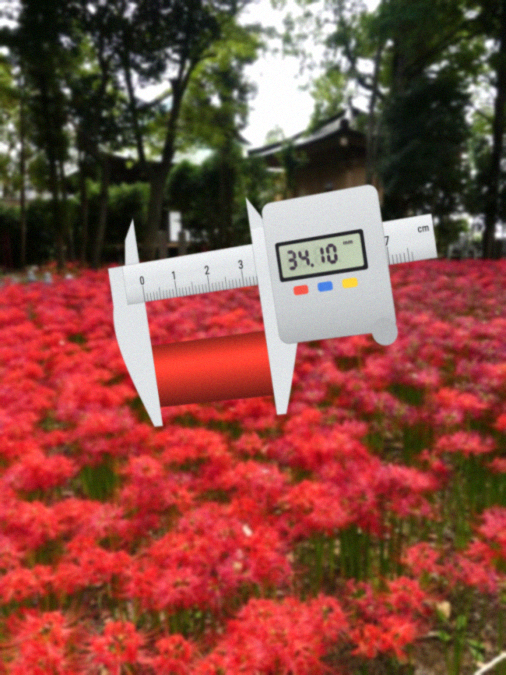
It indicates 34.10 mm
